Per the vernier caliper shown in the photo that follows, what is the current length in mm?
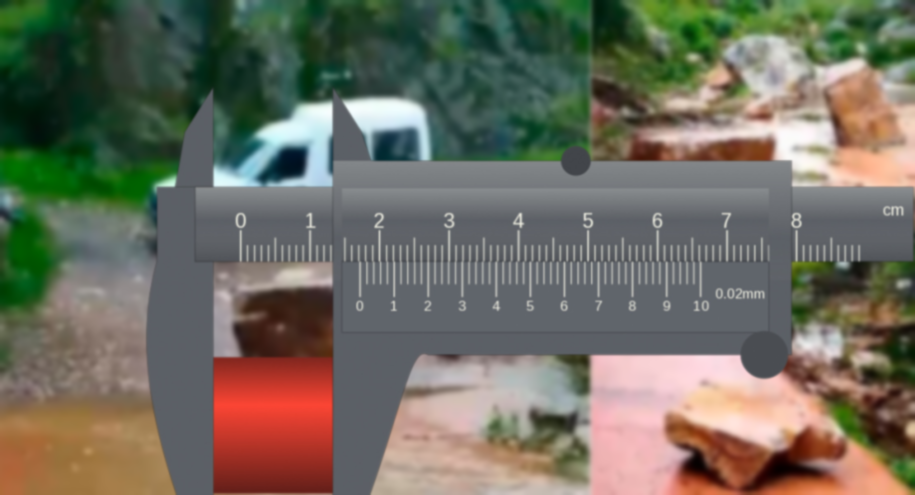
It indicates 17.2 mm
